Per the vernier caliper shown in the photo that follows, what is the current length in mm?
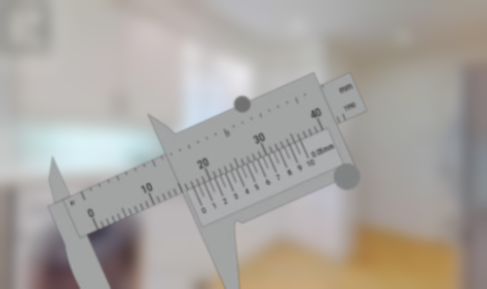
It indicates 17.0 mm
